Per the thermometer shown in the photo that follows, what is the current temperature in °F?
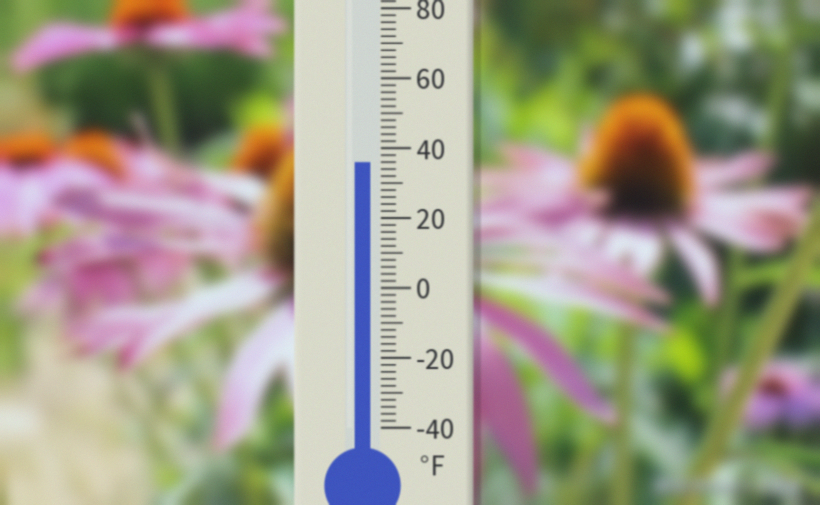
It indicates 36 °F
